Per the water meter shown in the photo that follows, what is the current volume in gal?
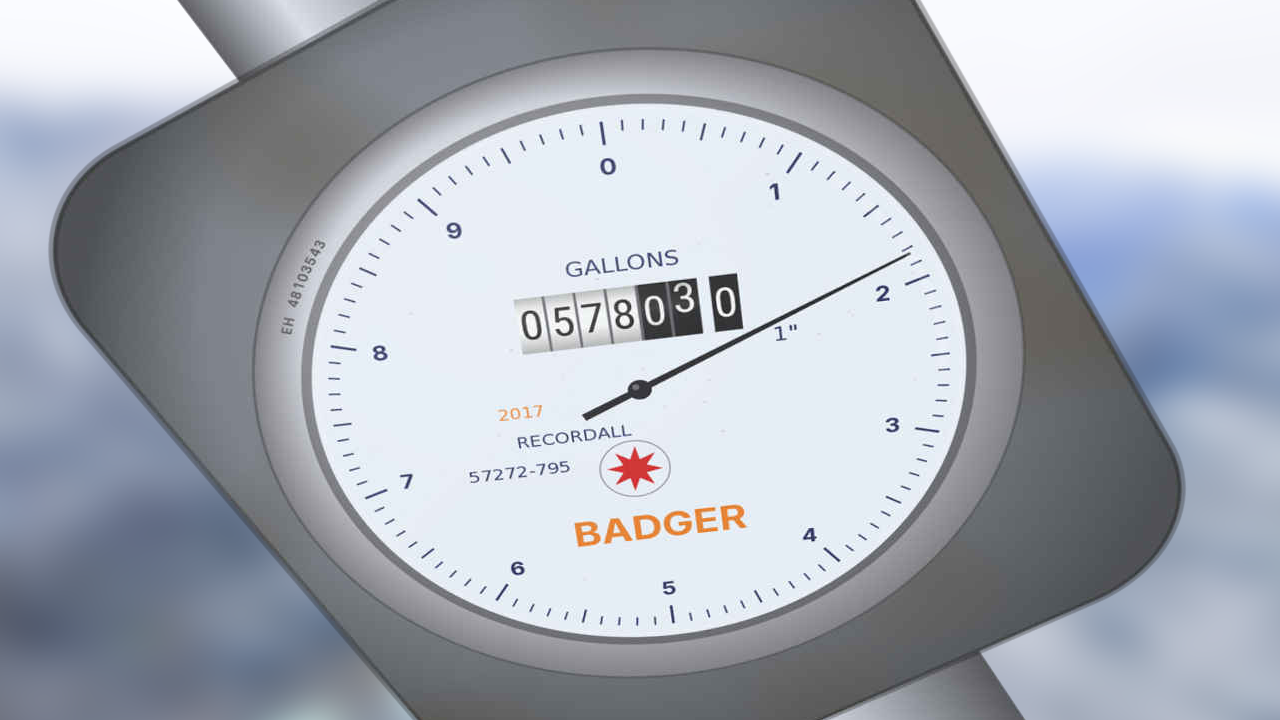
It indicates 578031.8 gal
